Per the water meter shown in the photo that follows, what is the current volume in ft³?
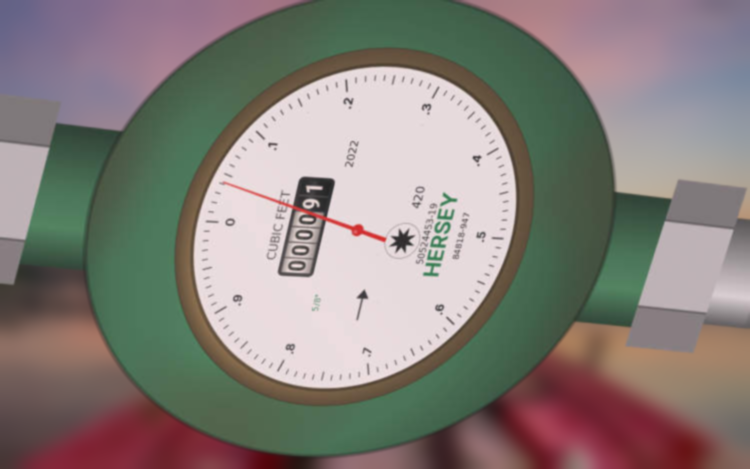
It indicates 91.04 ft³
